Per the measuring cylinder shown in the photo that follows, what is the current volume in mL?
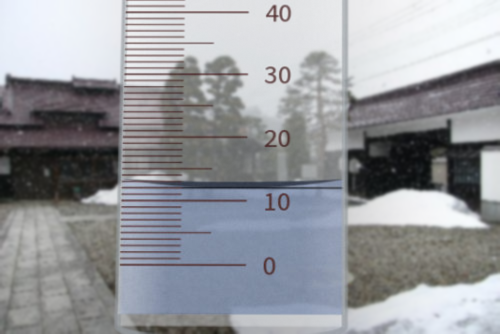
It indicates 12 mL
